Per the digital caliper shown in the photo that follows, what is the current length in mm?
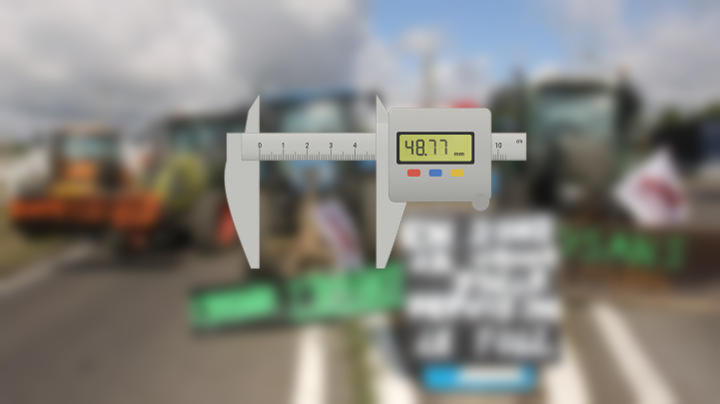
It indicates 48.77 mm
